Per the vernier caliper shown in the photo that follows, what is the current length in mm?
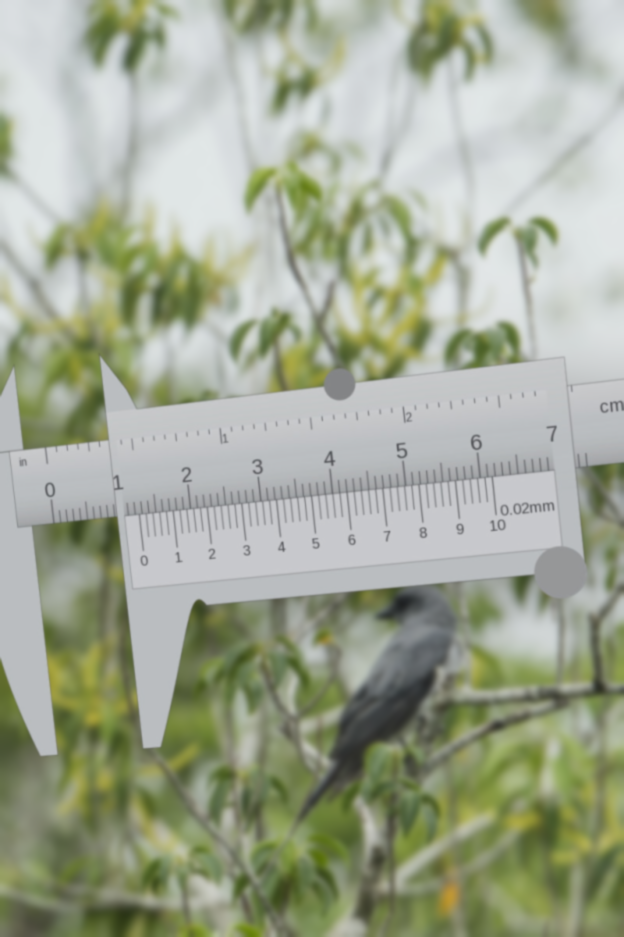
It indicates 12.6 mm
